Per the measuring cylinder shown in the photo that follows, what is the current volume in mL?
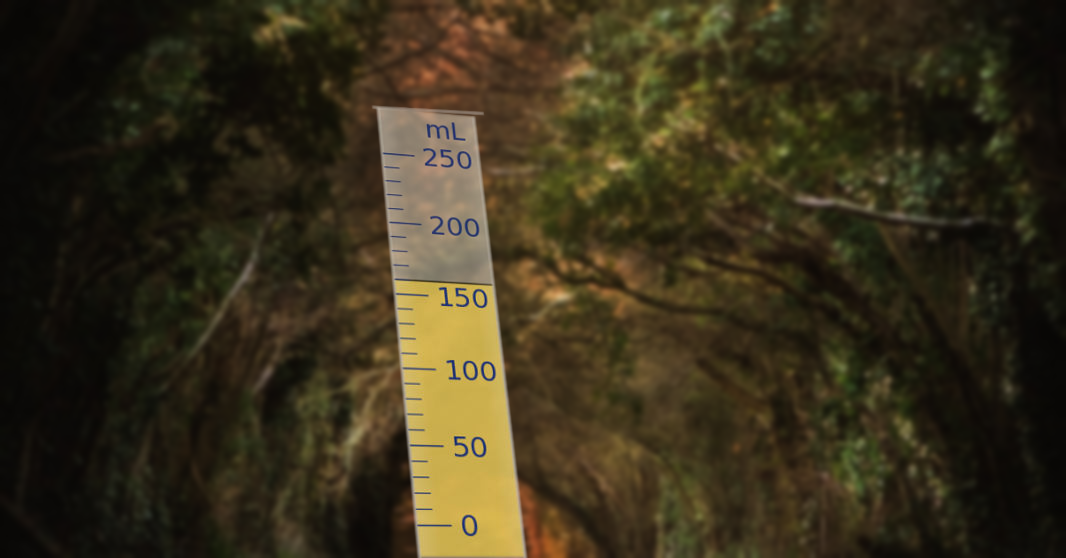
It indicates 160 mL
